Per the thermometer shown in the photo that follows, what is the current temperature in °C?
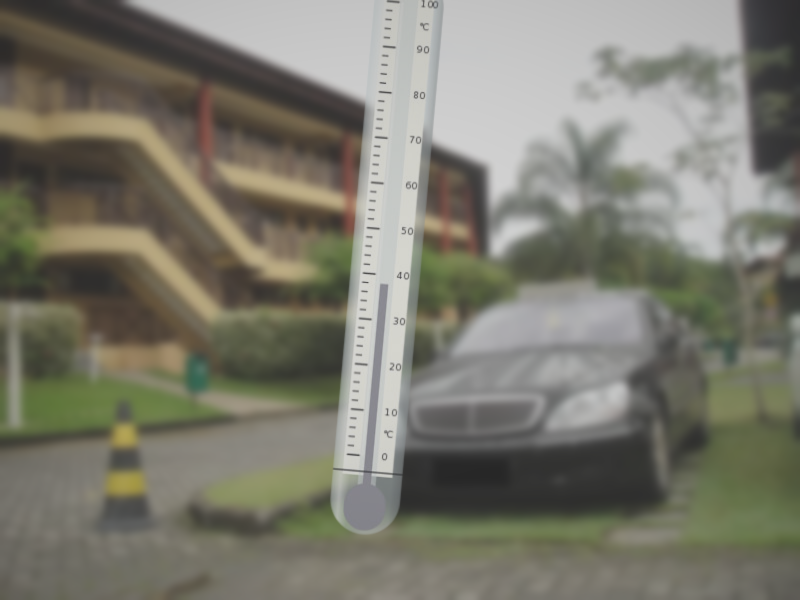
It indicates 38 °C
